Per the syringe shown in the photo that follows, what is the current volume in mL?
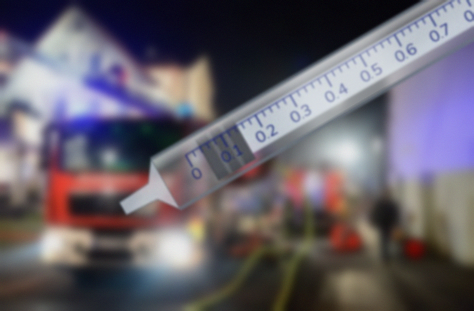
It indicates 0.04 mL
